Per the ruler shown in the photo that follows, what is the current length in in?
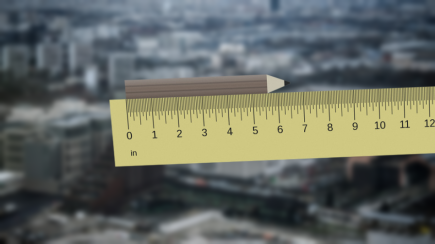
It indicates 6.5 in
